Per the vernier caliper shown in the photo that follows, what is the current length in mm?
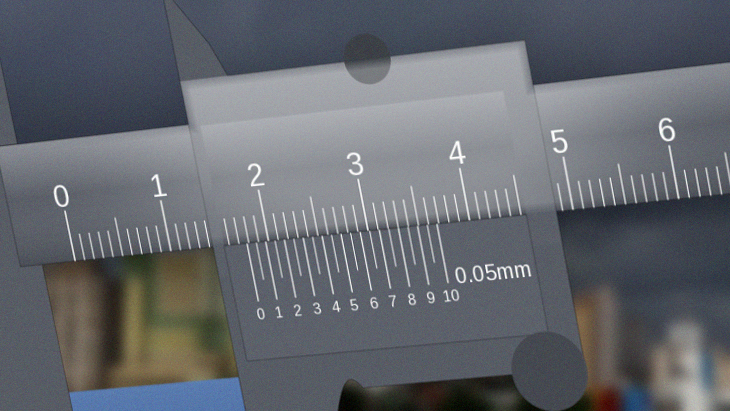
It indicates 17.8 mm
